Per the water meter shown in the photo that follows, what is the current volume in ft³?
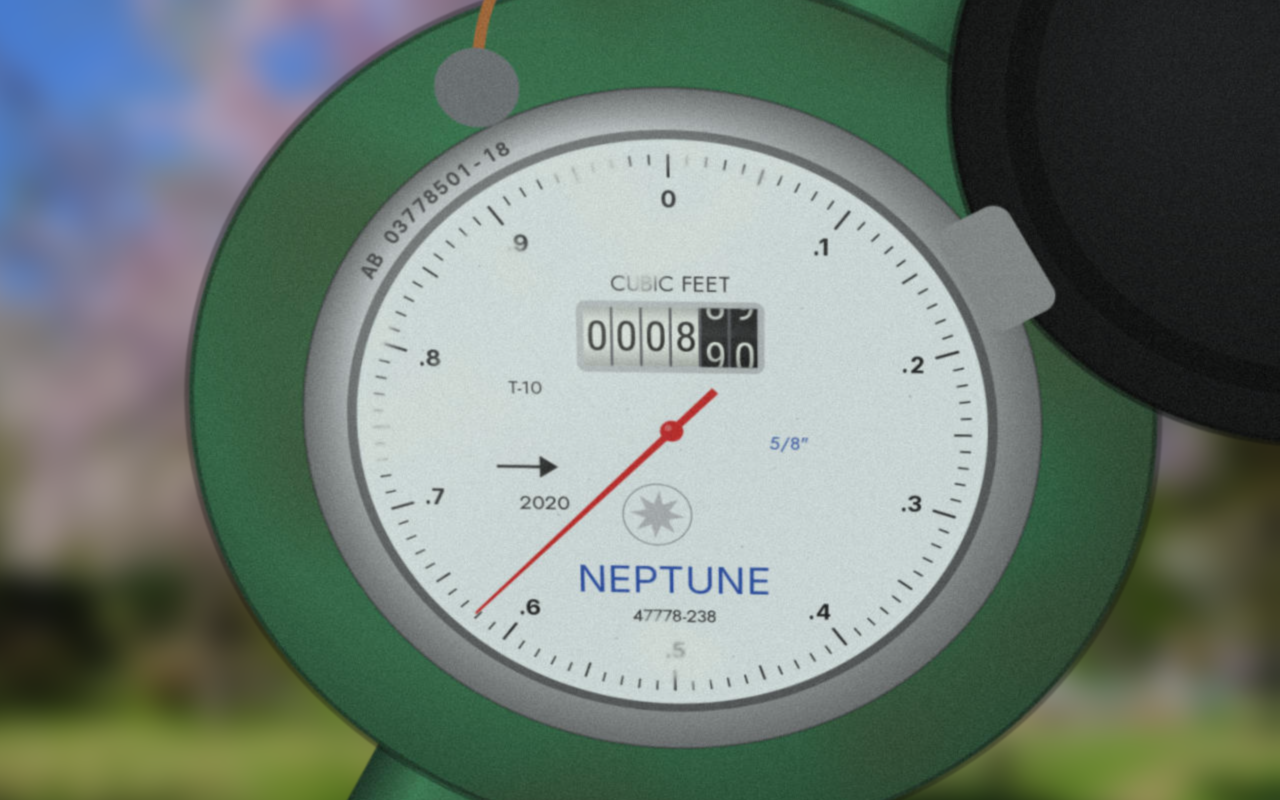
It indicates 889.62 ft³
